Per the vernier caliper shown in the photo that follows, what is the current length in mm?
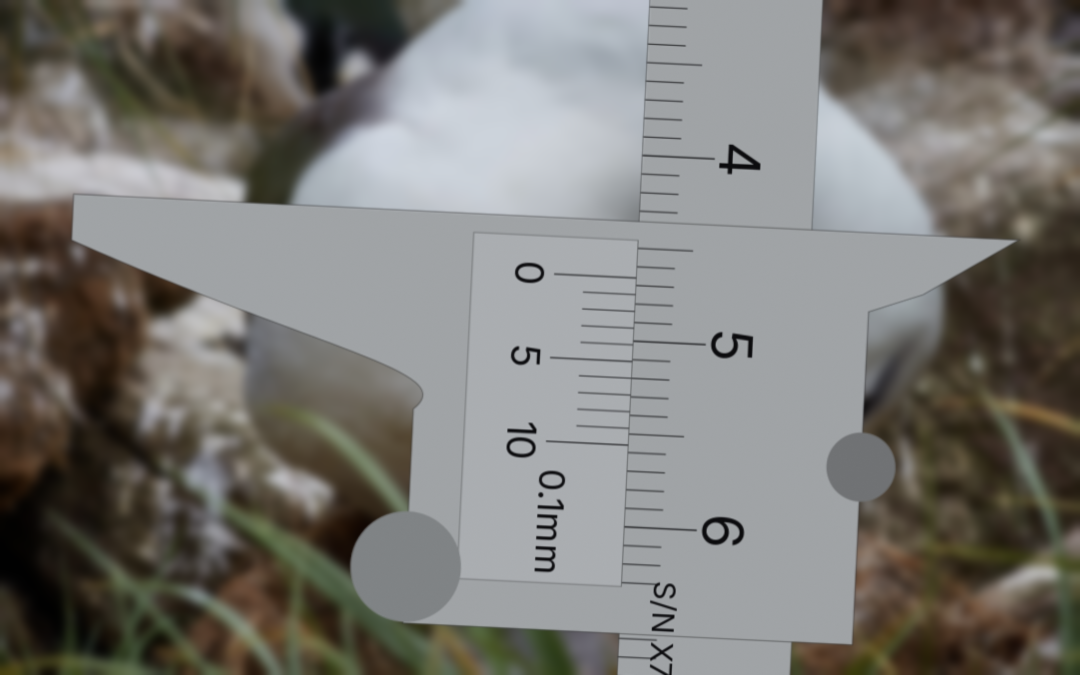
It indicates 46.6 mm
